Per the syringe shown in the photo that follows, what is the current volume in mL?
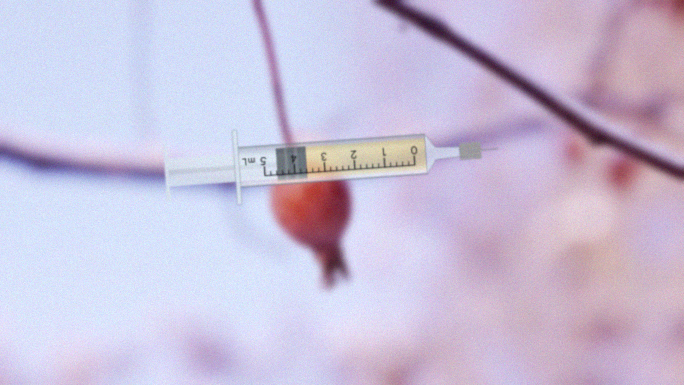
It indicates 3.6 mL
